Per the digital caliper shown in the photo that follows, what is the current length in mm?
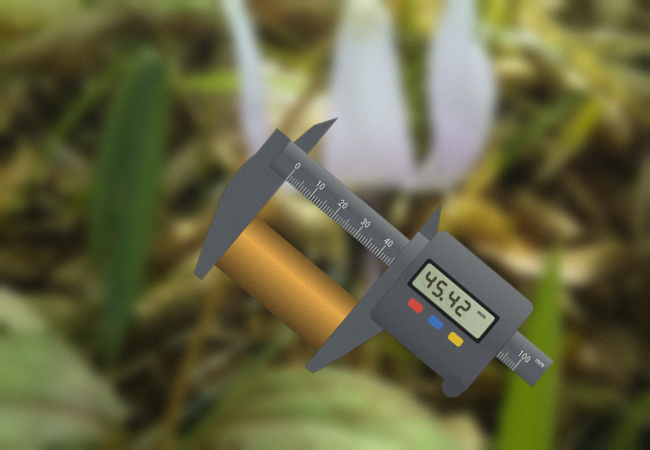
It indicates 45.42 mm
